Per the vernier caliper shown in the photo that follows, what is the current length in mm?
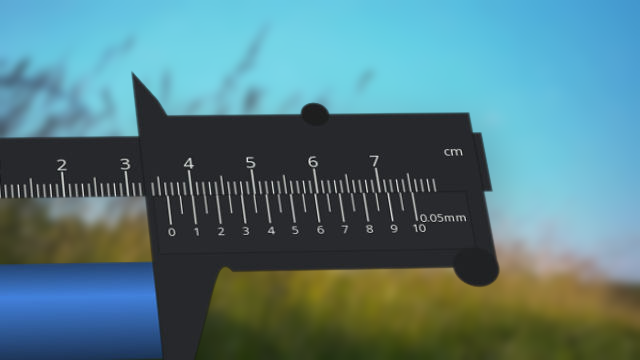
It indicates 36.2 mm
